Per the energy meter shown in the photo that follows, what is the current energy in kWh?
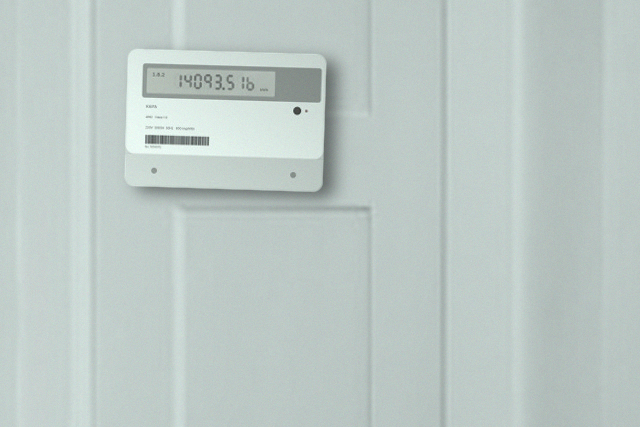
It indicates 14093.516 kWh
